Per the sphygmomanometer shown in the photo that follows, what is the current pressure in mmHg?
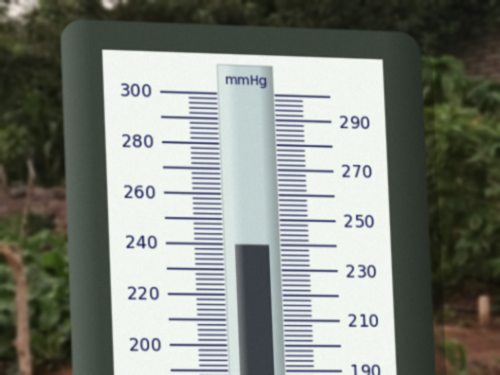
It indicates 240 mmHg
